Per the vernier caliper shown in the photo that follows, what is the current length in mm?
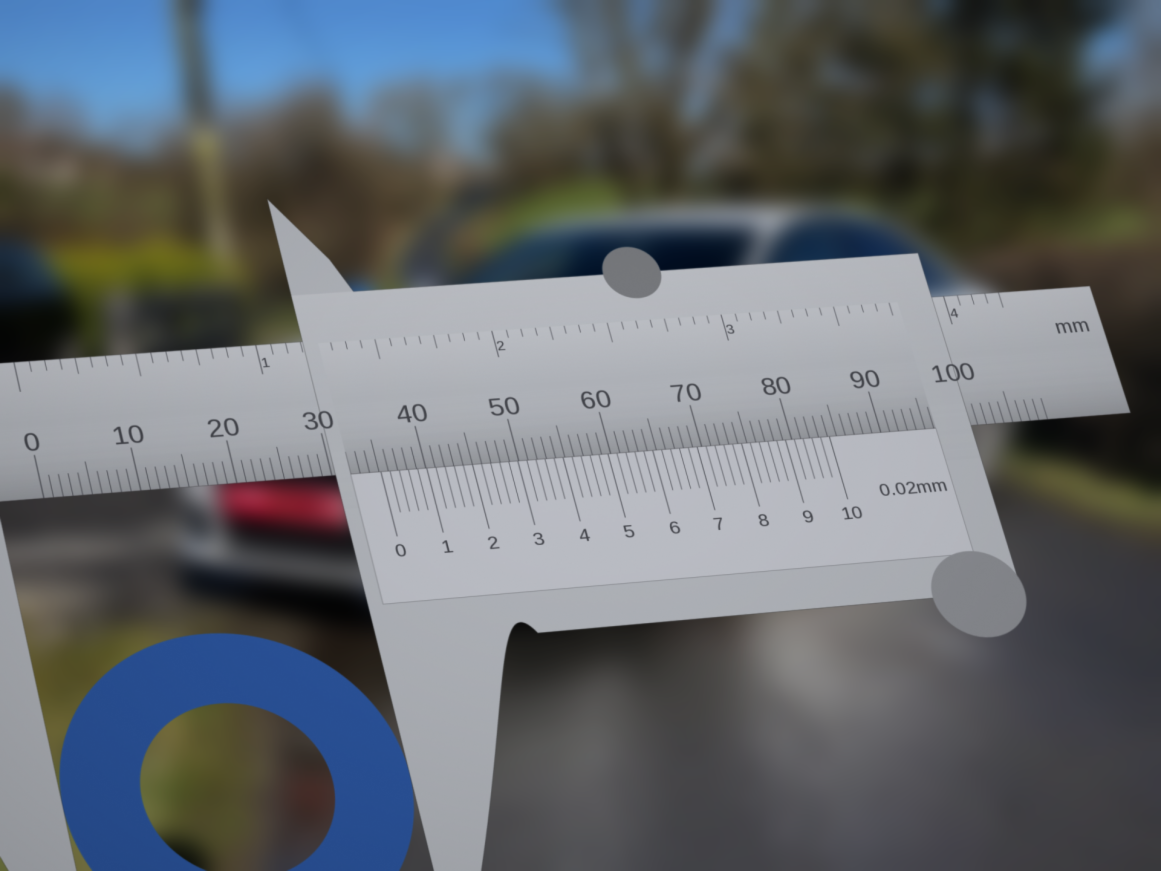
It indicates 35.2 mm
